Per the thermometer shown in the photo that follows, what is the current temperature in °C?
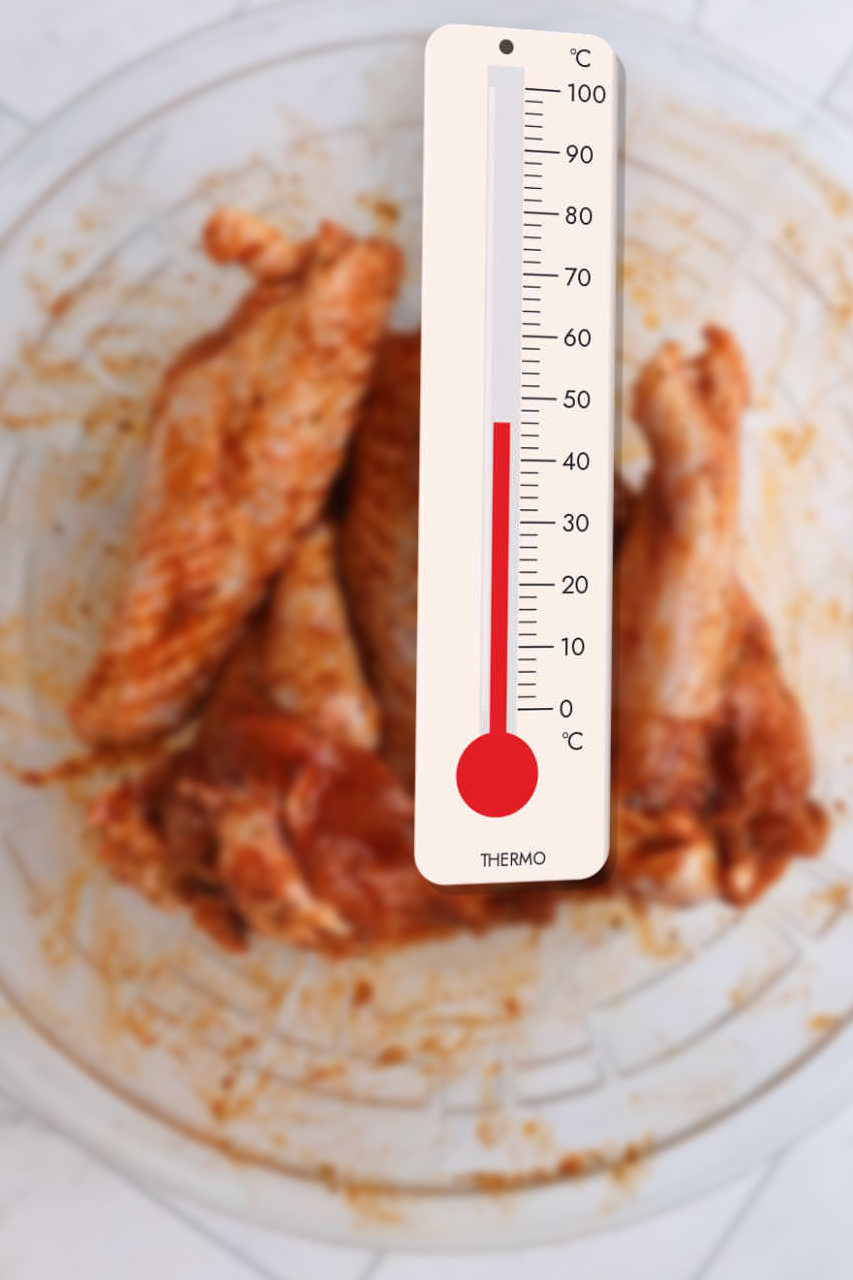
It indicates 46 °C
